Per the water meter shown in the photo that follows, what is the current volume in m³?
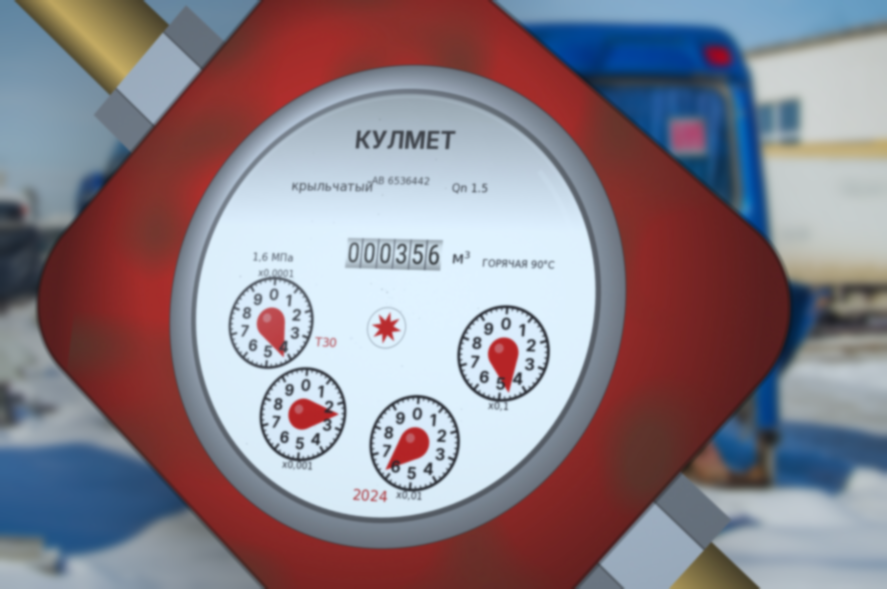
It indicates 356.4624 m³
